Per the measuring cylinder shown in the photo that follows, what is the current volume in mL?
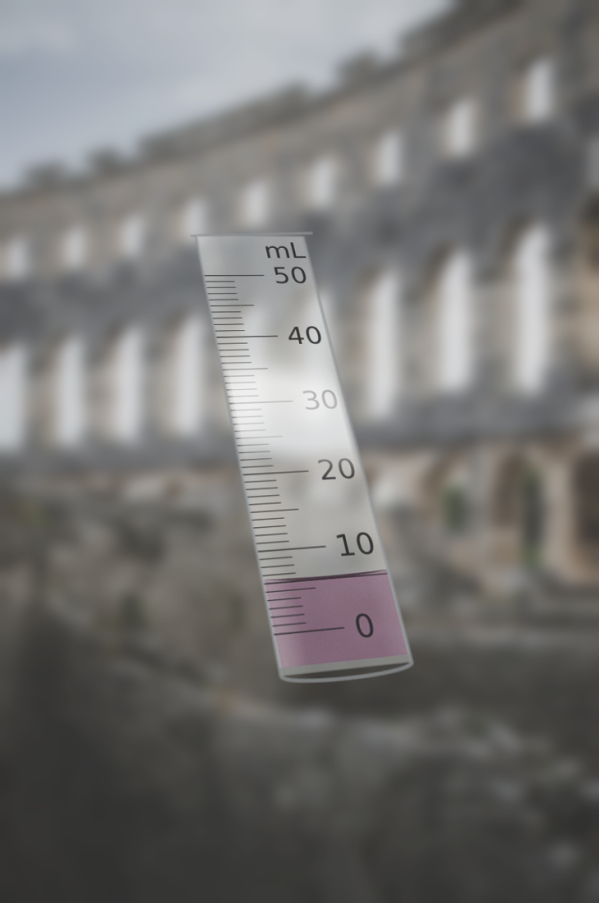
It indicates 6 mL
